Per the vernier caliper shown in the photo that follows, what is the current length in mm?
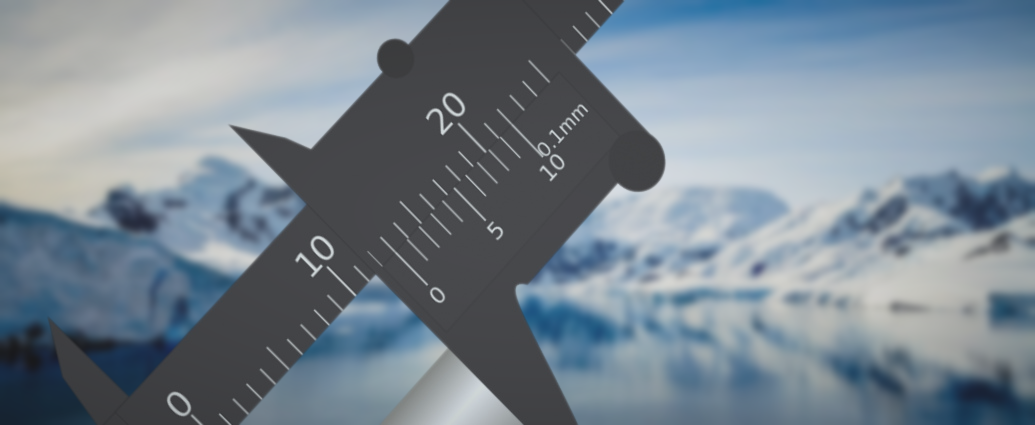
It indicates 13.0 mm
